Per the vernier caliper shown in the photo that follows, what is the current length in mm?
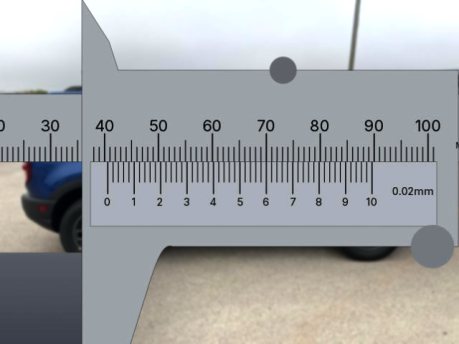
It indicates 40.6 mm
